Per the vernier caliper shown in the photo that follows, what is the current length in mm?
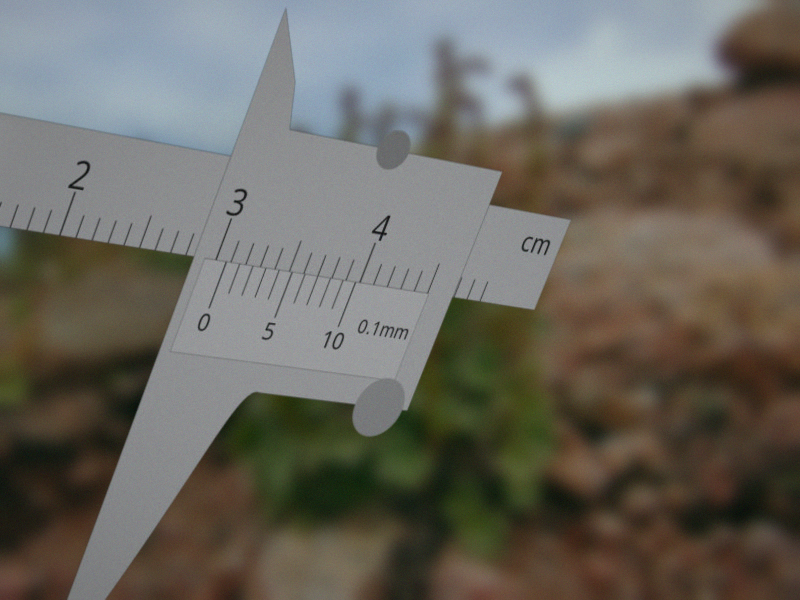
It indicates 30.7 mm
